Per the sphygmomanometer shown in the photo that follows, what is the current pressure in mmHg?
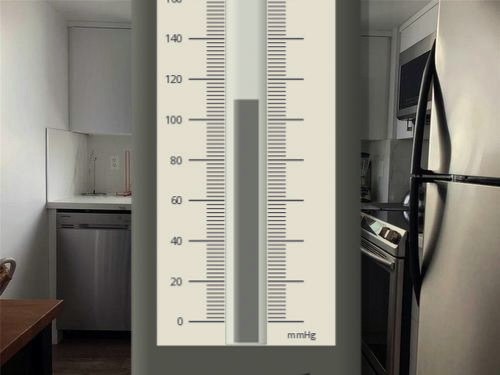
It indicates 110 mmHg
